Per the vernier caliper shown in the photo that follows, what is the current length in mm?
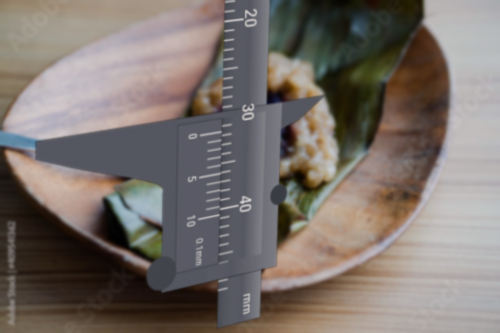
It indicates 31.6 mm
